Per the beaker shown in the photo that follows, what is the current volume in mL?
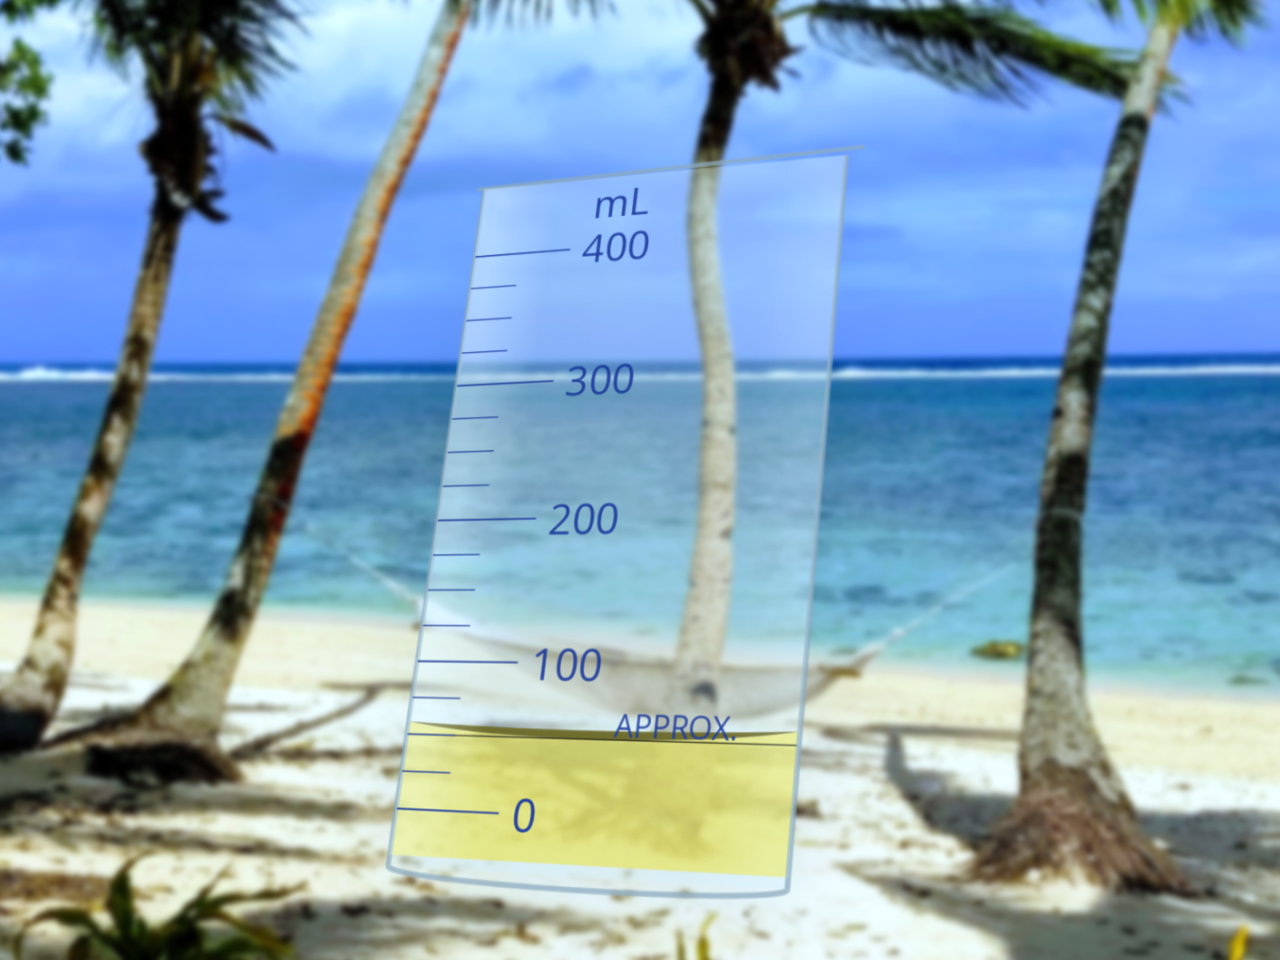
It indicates 50 mL
